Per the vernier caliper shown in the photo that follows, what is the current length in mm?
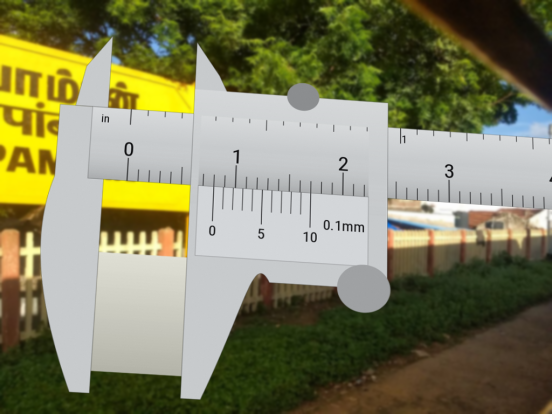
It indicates 8.0 mm
